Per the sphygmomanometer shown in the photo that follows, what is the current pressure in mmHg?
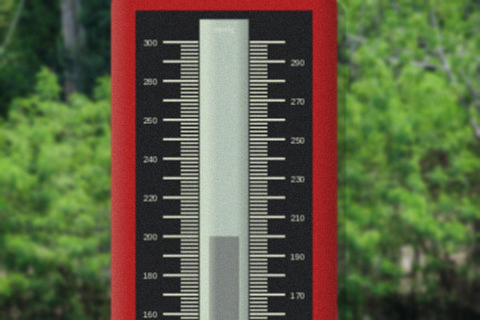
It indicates 200 mmHg
